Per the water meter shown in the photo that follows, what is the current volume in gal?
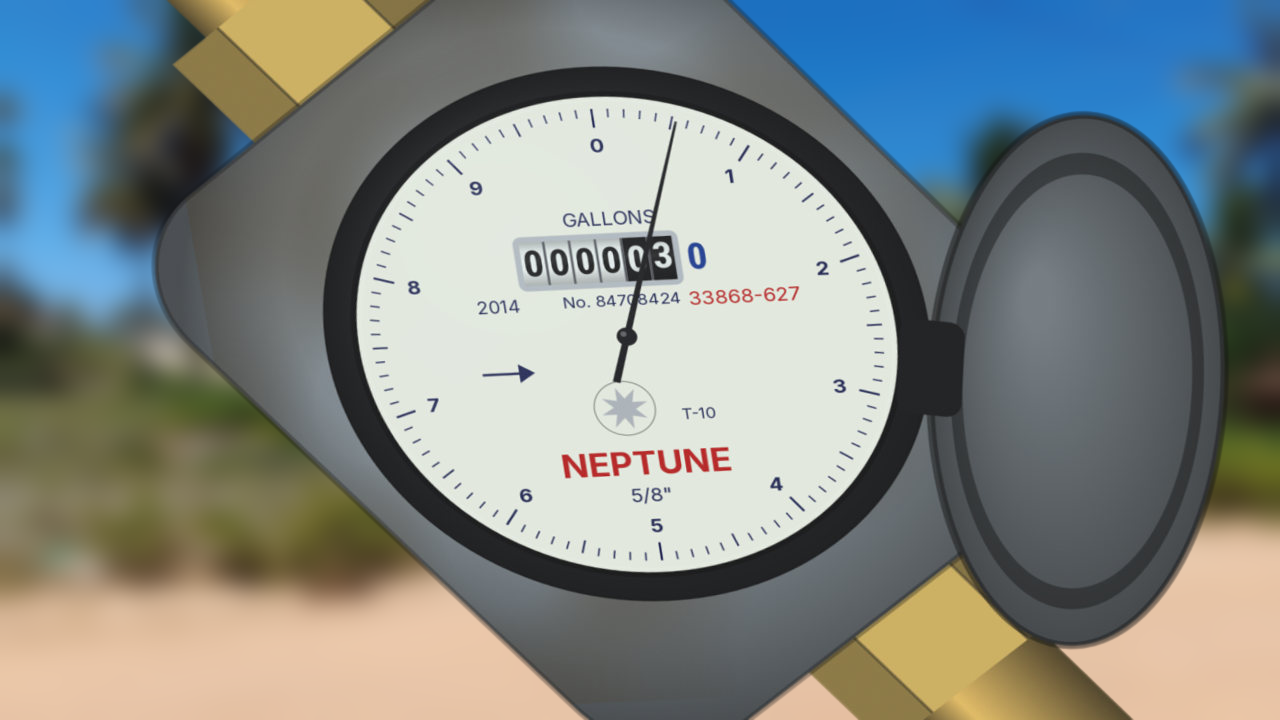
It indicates 30.5 gal
